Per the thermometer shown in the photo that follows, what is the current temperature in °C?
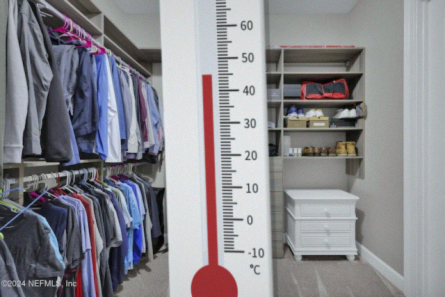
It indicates 45 °C
